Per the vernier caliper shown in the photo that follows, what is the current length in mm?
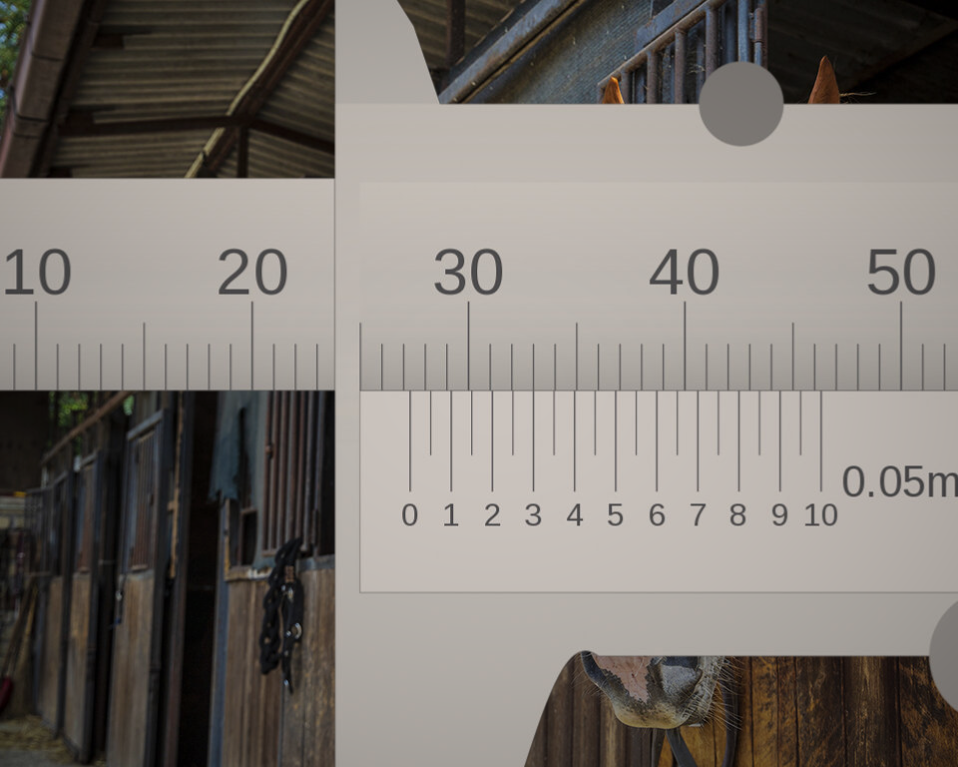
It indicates 27.30 mm
